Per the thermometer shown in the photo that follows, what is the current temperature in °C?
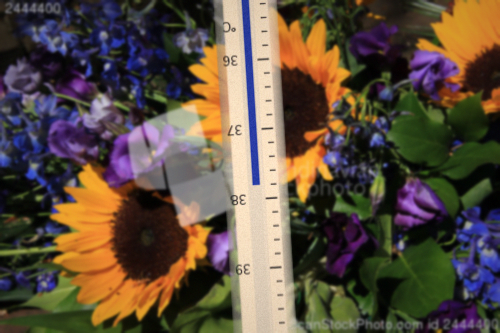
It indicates 37.8 °C
